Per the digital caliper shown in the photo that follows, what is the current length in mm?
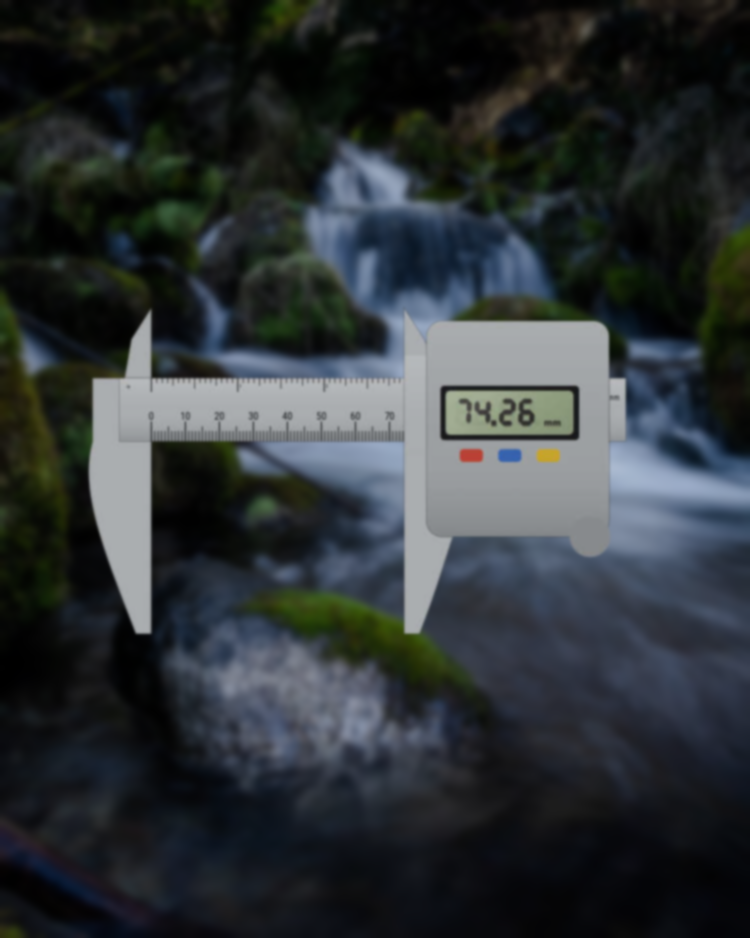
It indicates 74.26 mm
